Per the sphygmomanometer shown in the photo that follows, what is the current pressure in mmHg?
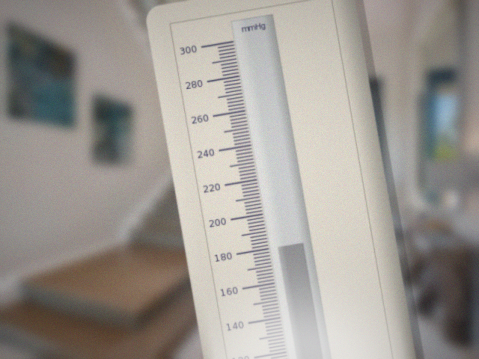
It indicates 180 mmHg
